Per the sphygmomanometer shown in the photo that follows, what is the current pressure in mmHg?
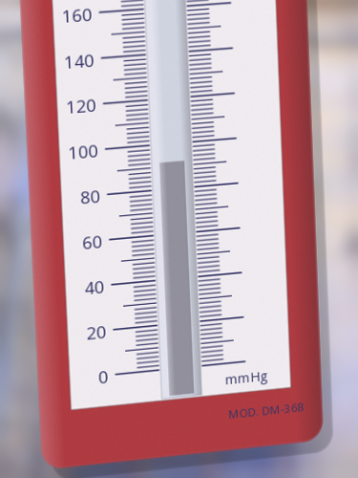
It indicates 92 mmHg
